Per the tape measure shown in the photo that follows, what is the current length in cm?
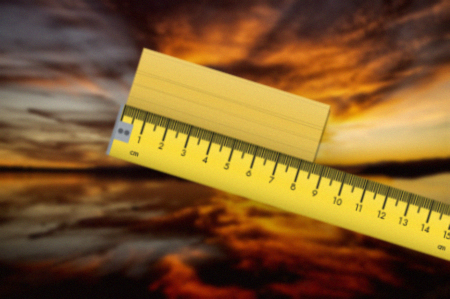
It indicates 8.5 cm
